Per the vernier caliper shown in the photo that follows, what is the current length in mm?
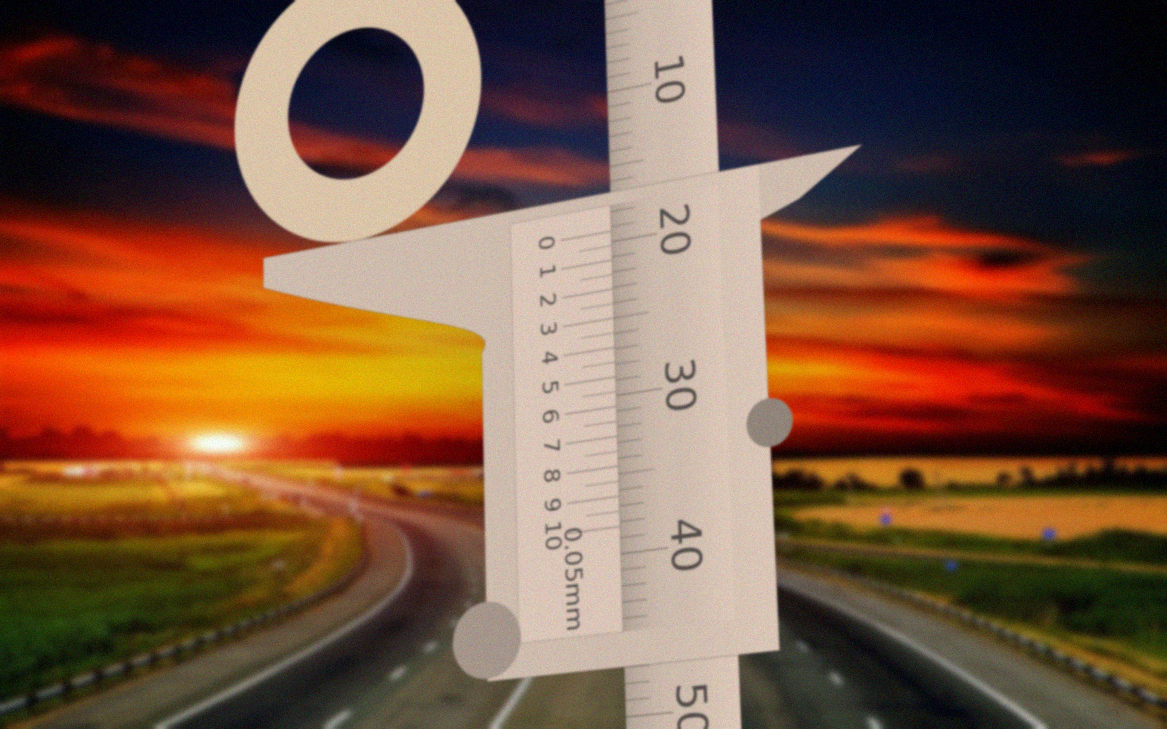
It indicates 19.3 mm
